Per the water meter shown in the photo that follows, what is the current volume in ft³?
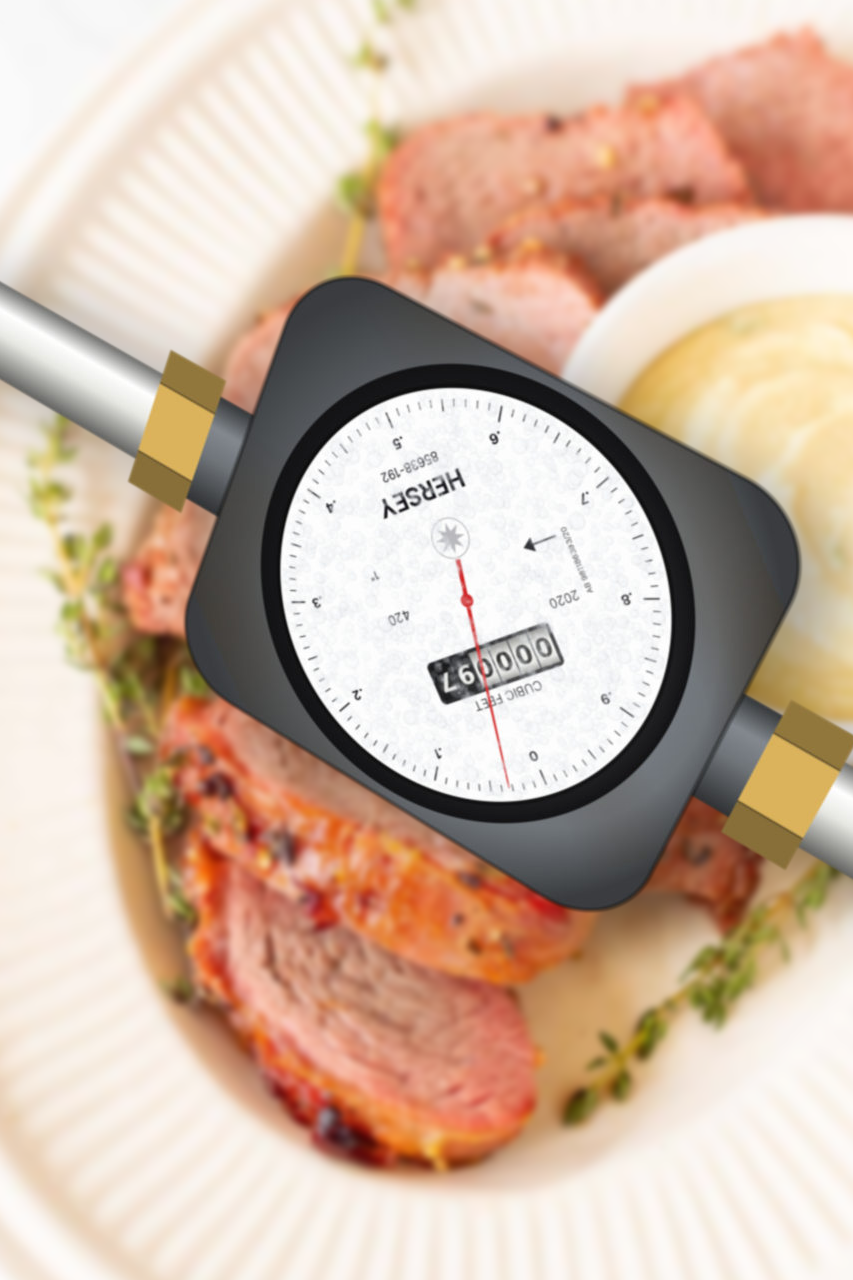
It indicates 97.03 ft³
